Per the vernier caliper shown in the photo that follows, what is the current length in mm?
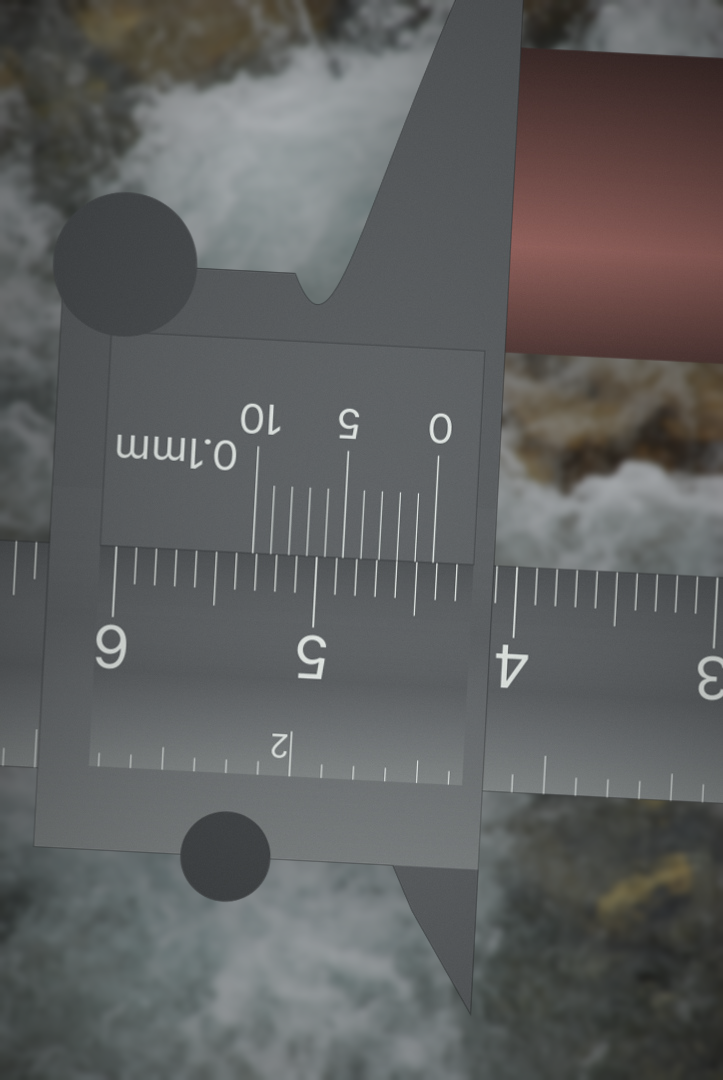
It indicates 44.2 mm
